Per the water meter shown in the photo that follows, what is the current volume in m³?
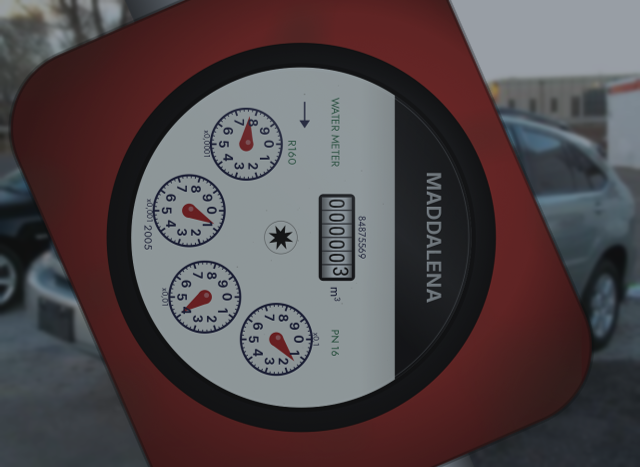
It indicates 3.1407 m³
